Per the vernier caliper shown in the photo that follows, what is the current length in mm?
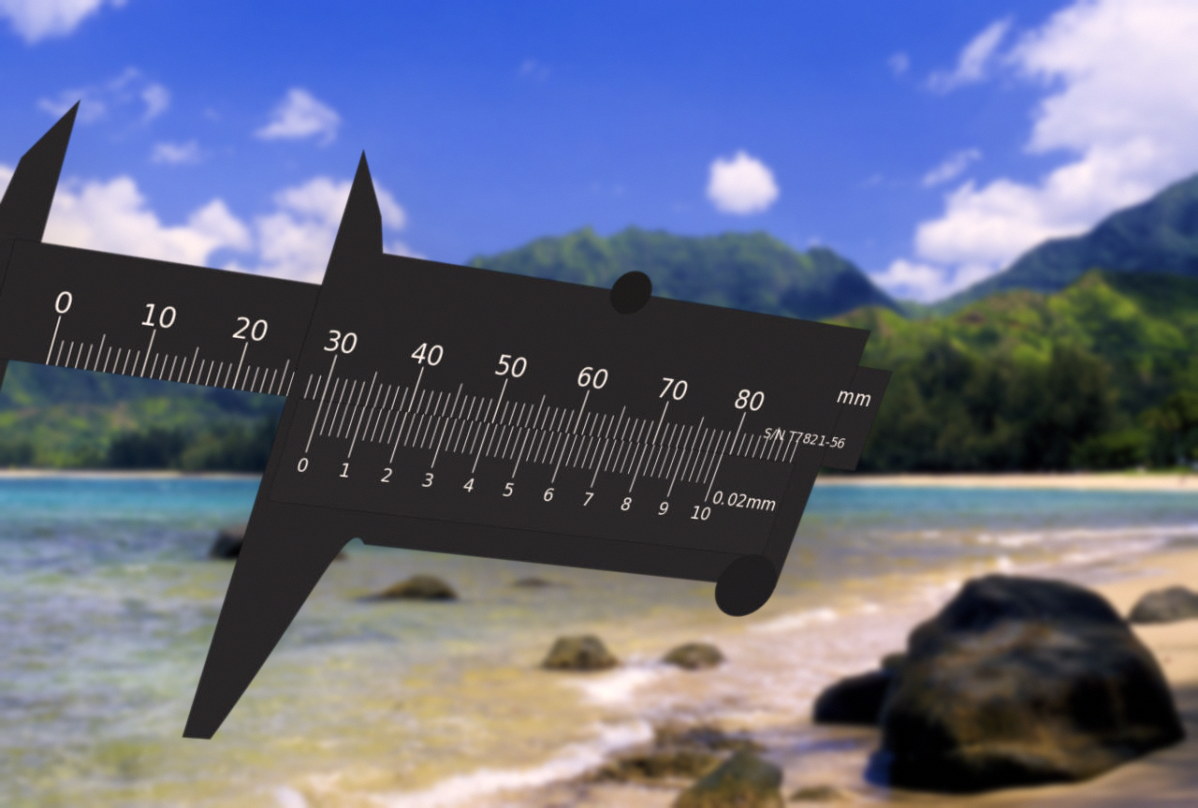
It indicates 30.0 mm
